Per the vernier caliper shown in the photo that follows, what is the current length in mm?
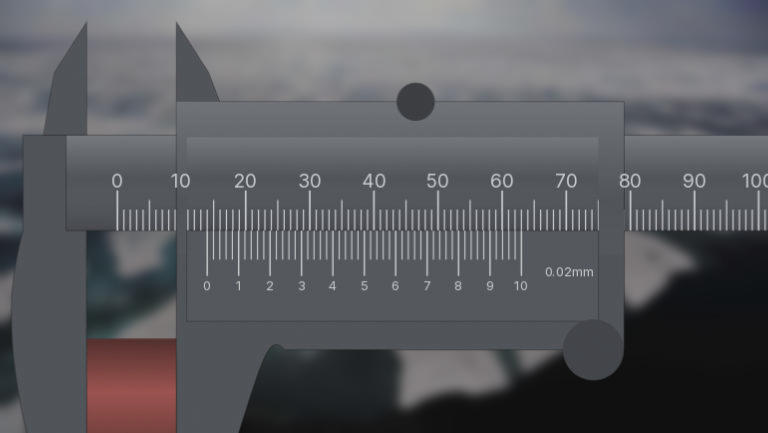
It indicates 14.0 mm
